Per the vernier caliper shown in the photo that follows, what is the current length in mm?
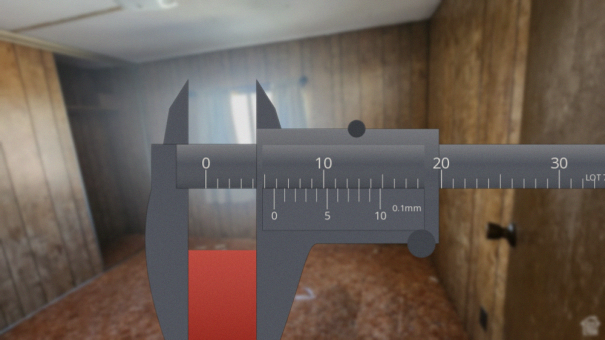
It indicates 5.8 mm
